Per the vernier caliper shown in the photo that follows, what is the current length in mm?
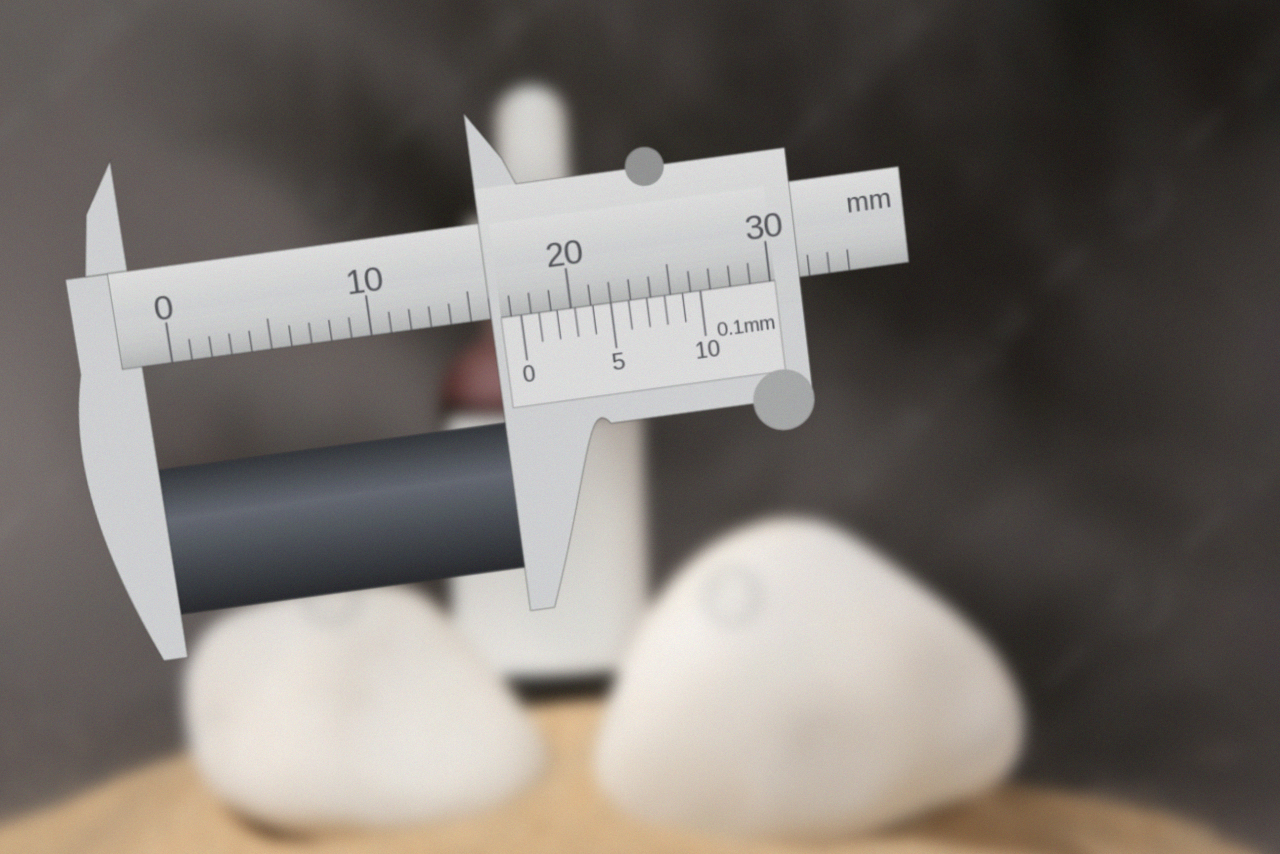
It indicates 17.5 mm
